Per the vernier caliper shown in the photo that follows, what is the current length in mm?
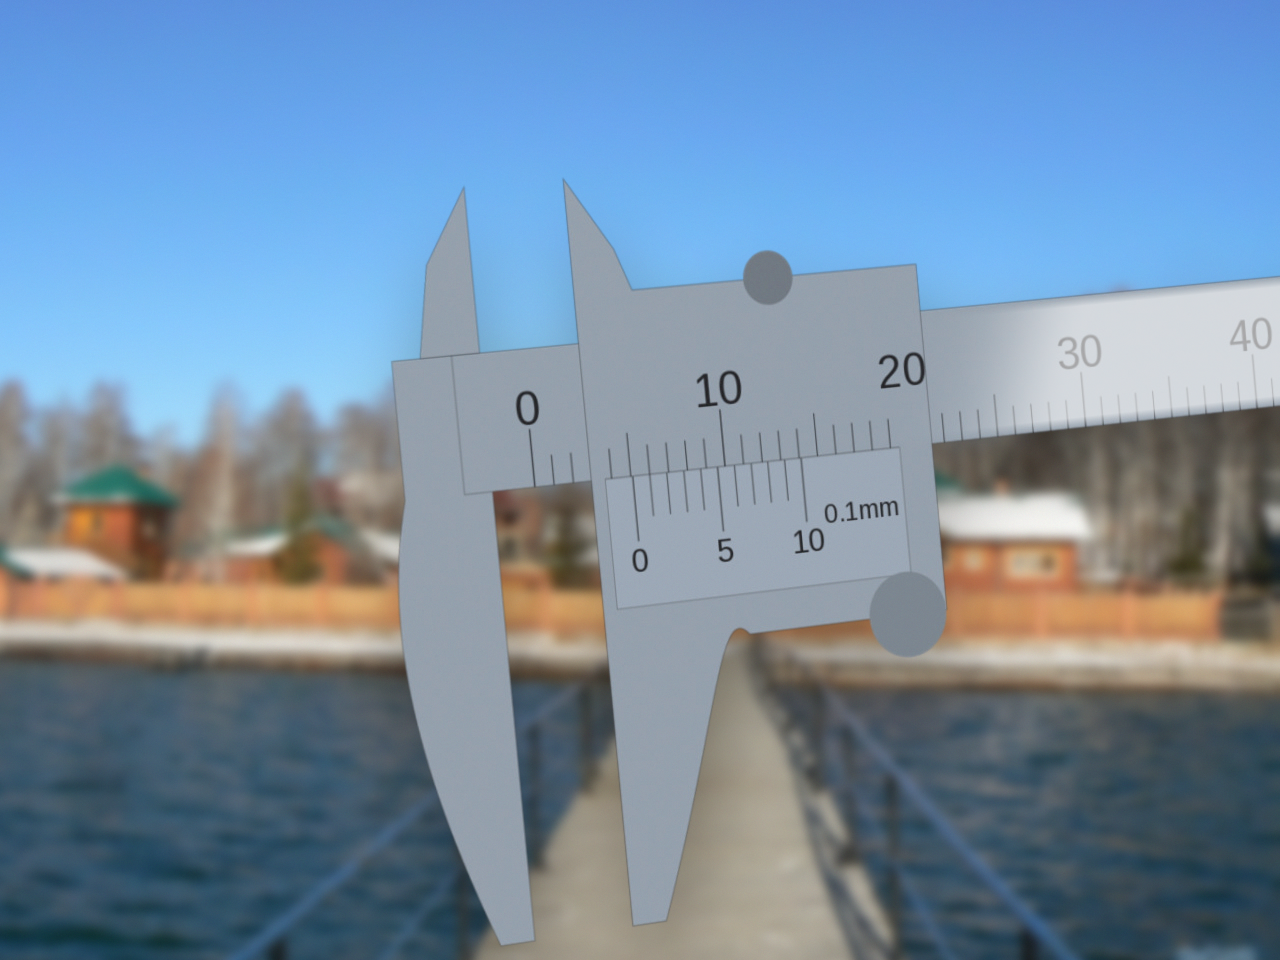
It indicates 5.1 mm
